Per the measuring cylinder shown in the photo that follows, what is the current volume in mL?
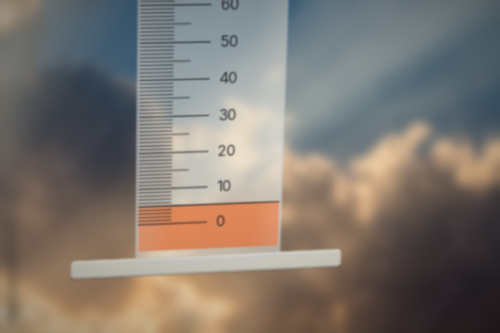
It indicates 5 mL
